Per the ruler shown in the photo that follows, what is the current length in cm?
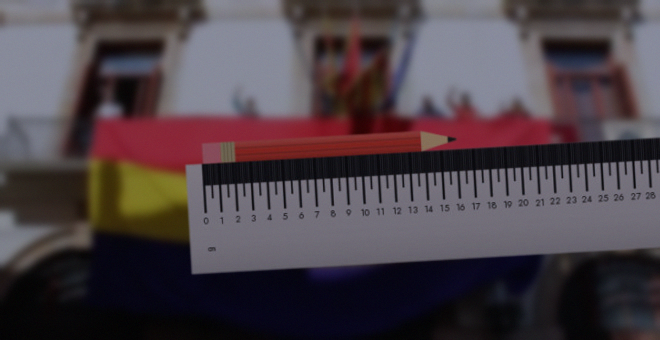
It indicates 16 cm
